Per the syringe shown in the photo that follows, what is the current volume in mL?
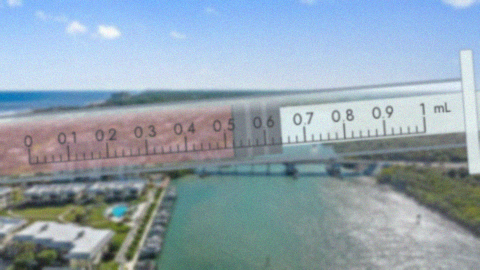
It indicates 0.52 mL
